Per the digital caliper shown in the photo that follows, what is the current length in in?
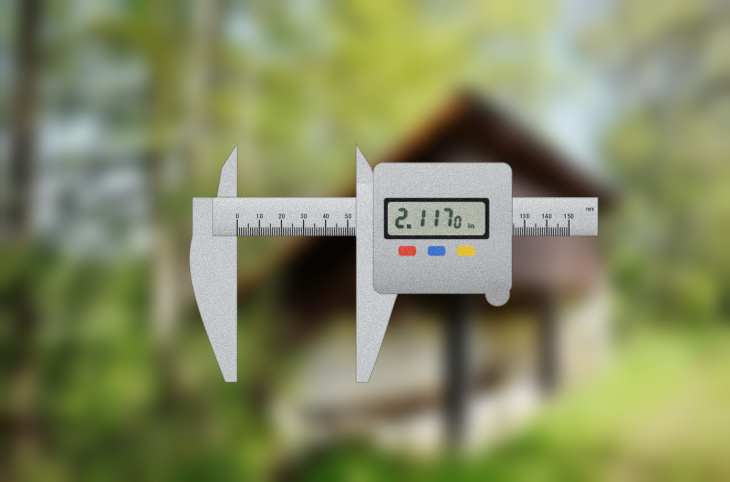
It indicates 2.1170 in
